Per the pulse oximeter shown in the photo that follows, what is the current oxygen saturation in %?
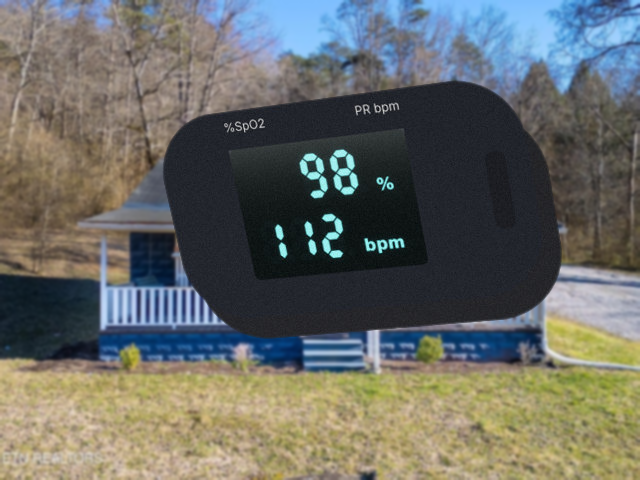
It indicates 98 %
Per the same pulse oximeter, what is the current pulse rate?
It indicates 112 bpm
